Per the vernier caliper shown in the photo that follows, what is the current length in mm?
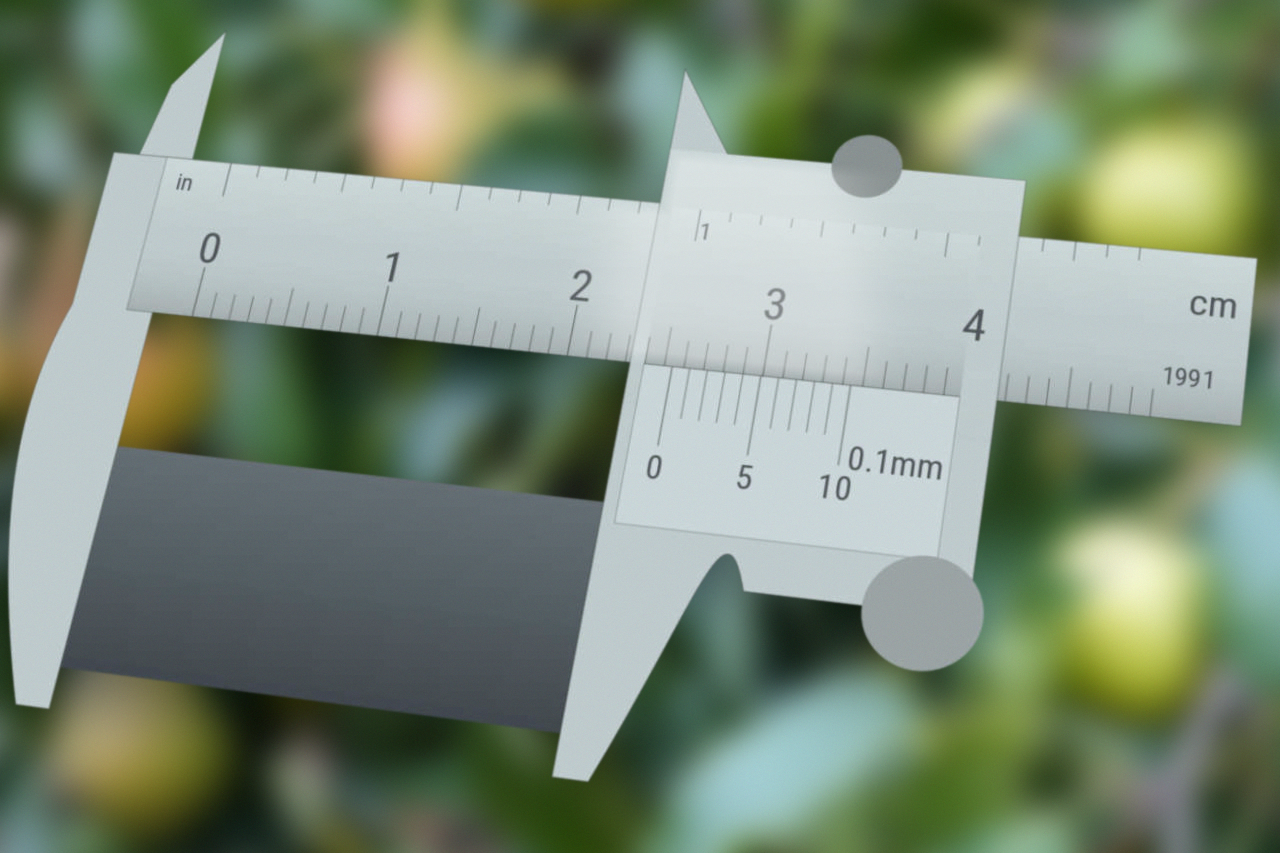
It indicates 25.4 mm
